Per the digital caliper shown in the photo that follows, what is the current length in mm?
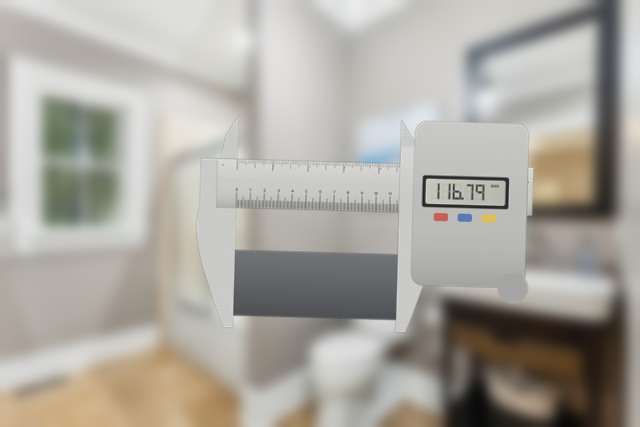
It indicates 116.79 mm
